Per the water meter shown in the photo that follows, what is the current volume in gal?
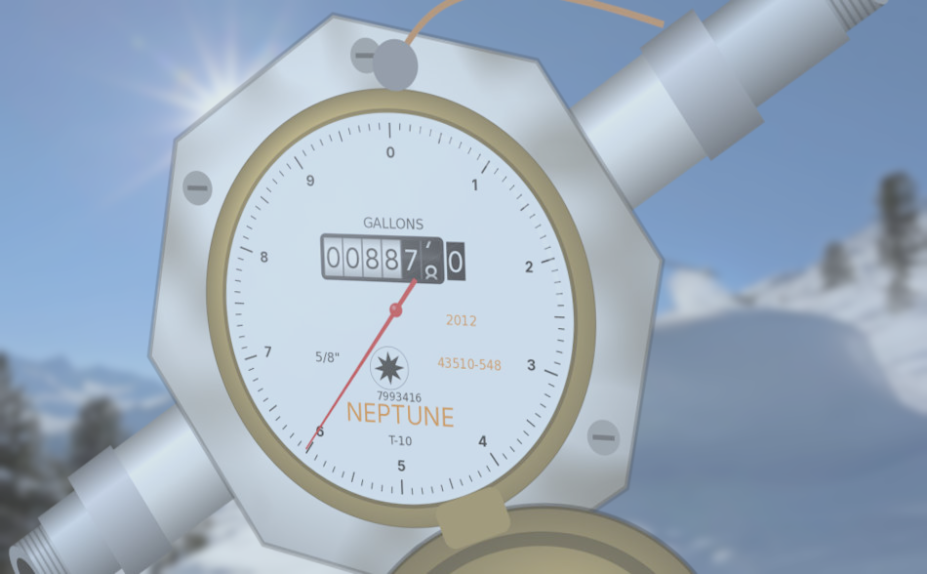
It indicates 88776.0 gal
